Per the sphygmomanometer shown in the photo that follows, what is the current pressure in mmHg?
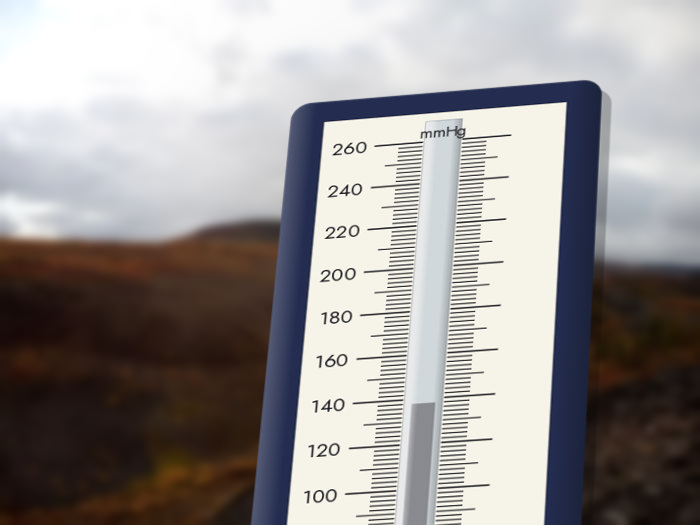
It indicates 138 mmHg
